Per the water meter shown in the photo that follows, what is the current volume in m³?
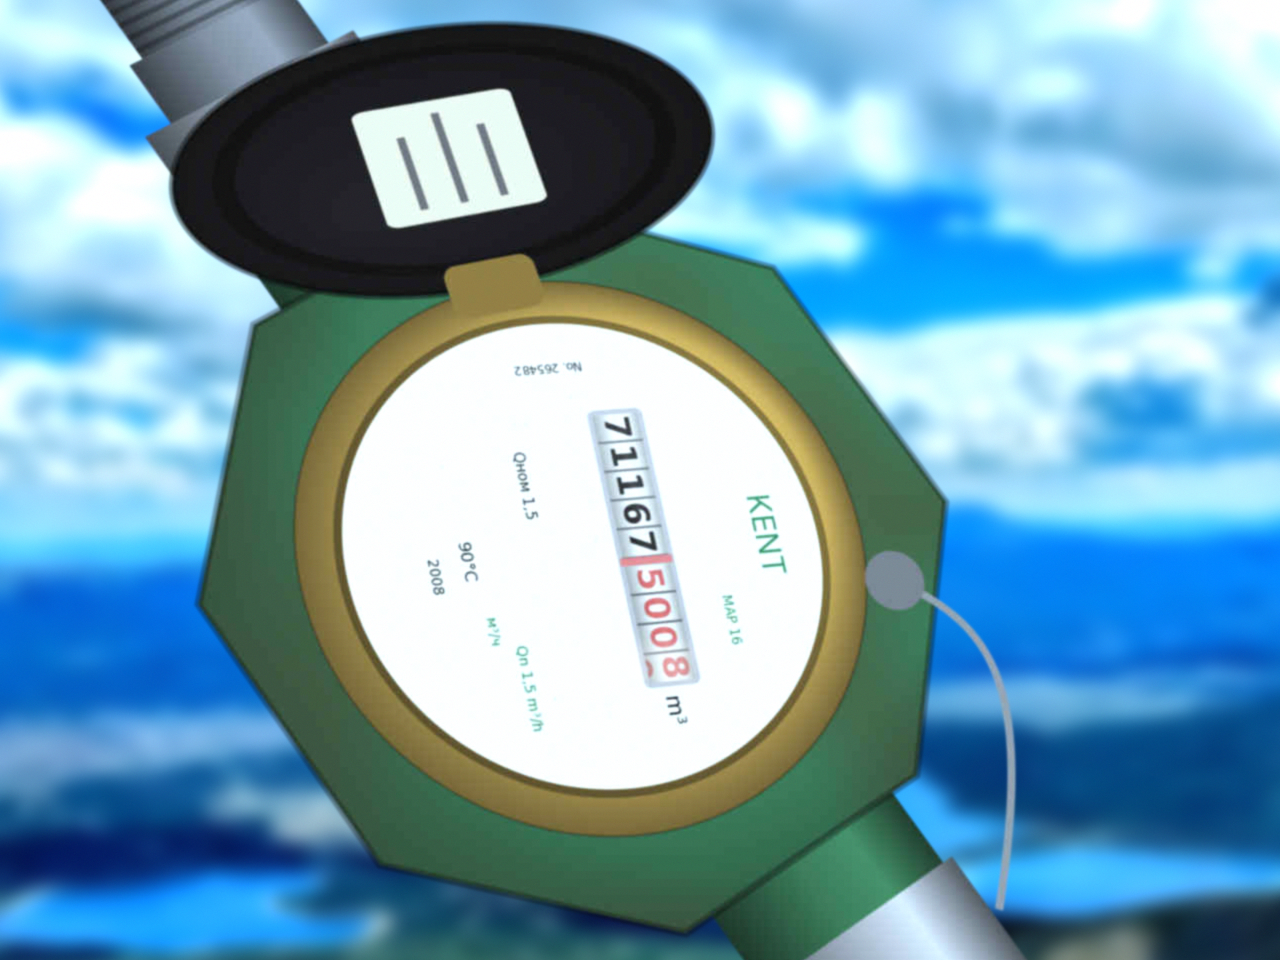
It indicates 71167.5008 m³
